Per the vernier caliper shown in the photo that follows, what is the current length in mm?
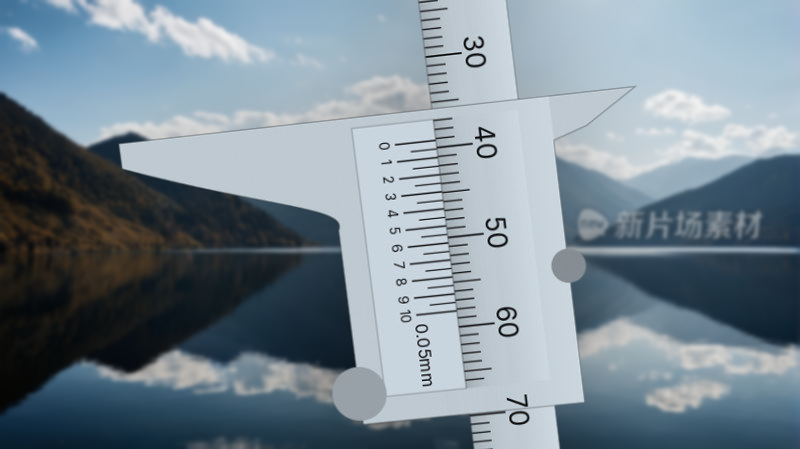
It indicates 39.2 mm
